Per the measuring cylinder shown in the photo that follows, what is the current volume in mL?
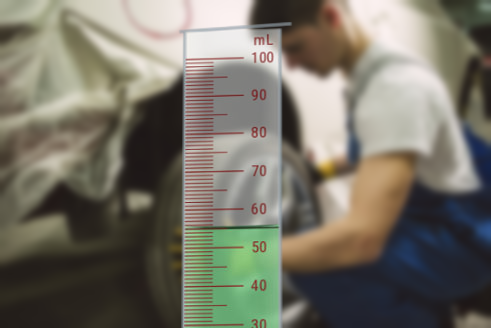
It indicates 55 mL
